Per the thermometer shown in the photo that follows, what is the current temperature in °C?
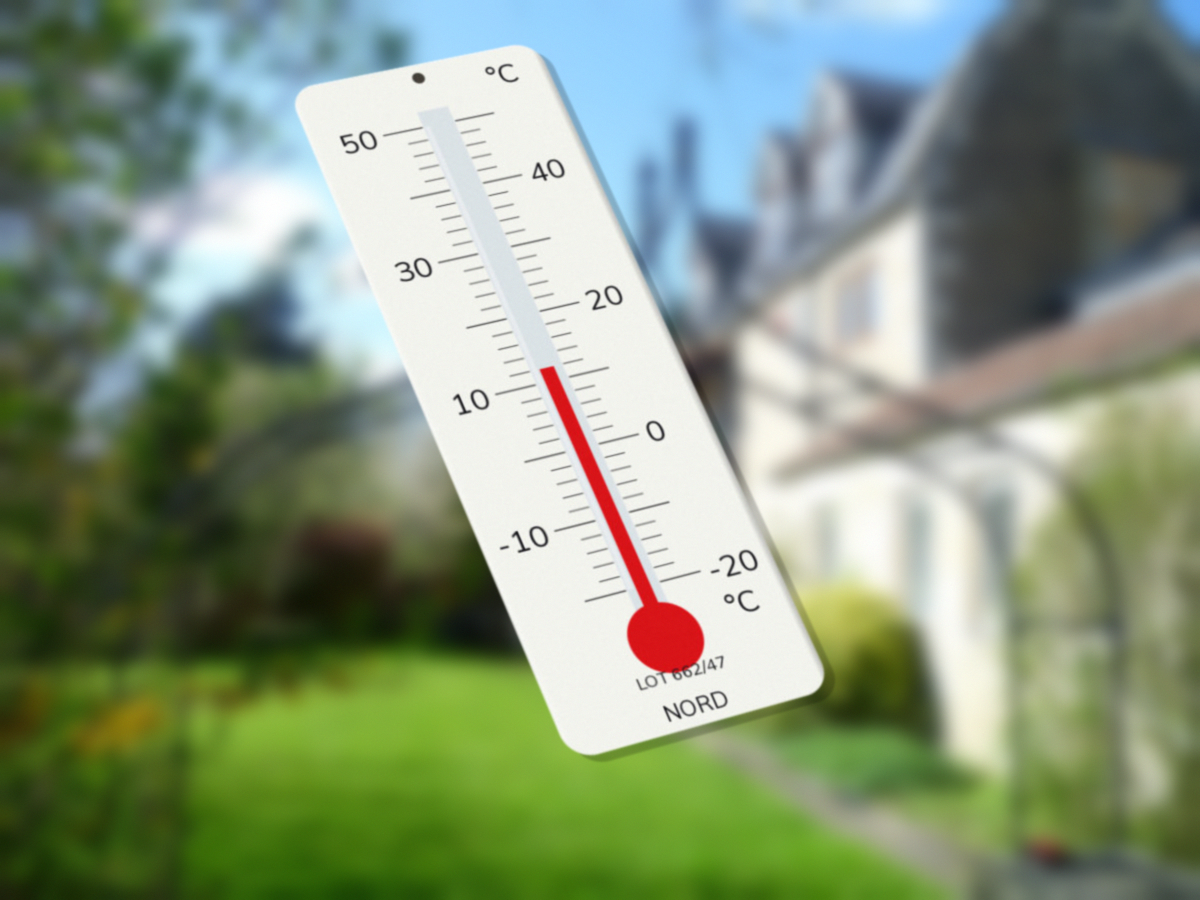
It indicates 12 °C
